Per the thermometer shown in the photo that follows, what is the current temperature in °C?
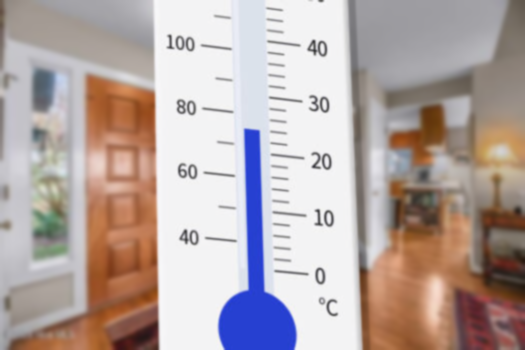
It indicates 24 °C
